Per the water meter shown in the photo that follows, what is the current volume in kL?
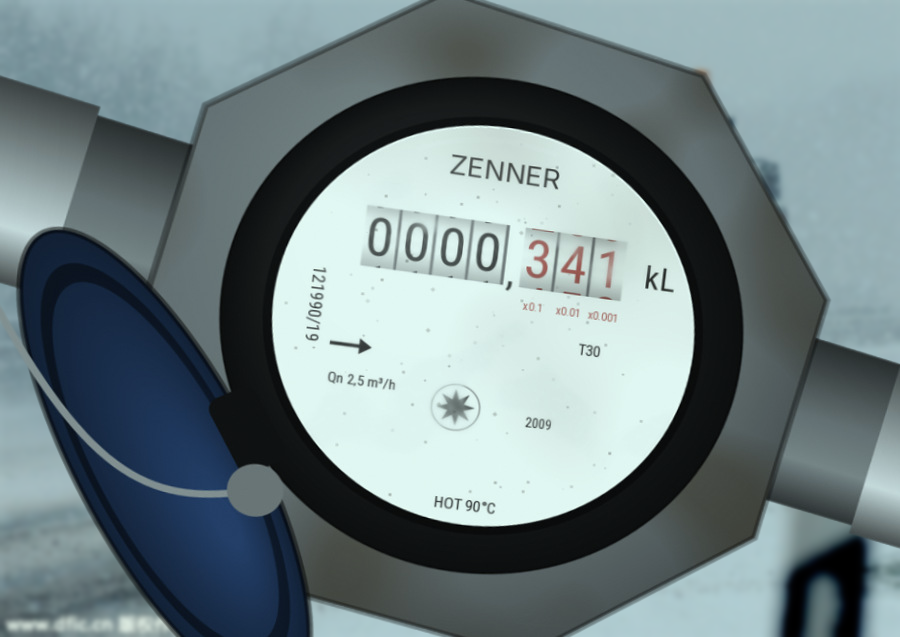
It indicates 0.341 kL
